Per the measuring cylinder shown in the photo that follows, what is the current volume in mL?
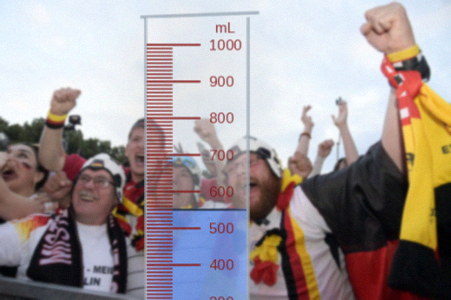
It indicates 550 mL
